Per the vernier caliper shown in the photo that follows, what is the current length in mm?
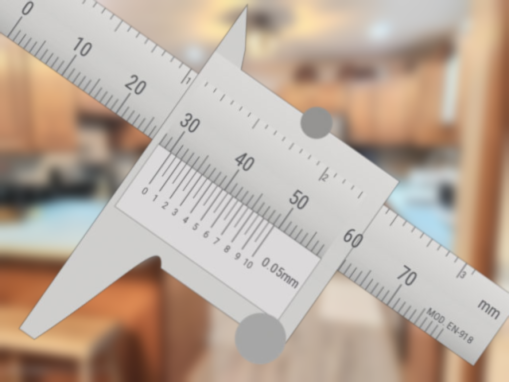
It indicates 30.2 mm
